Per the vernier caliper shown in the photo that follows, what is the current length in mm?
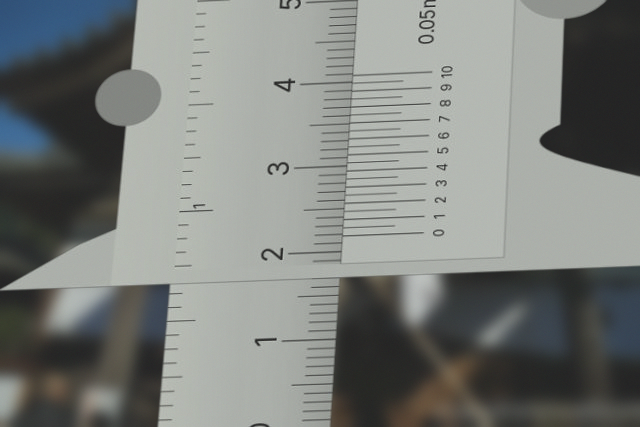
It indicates 21.8 mm
